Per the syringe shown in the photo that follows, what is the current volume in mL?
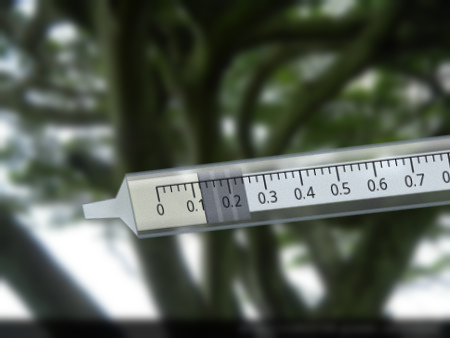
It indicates 0.12 mL
